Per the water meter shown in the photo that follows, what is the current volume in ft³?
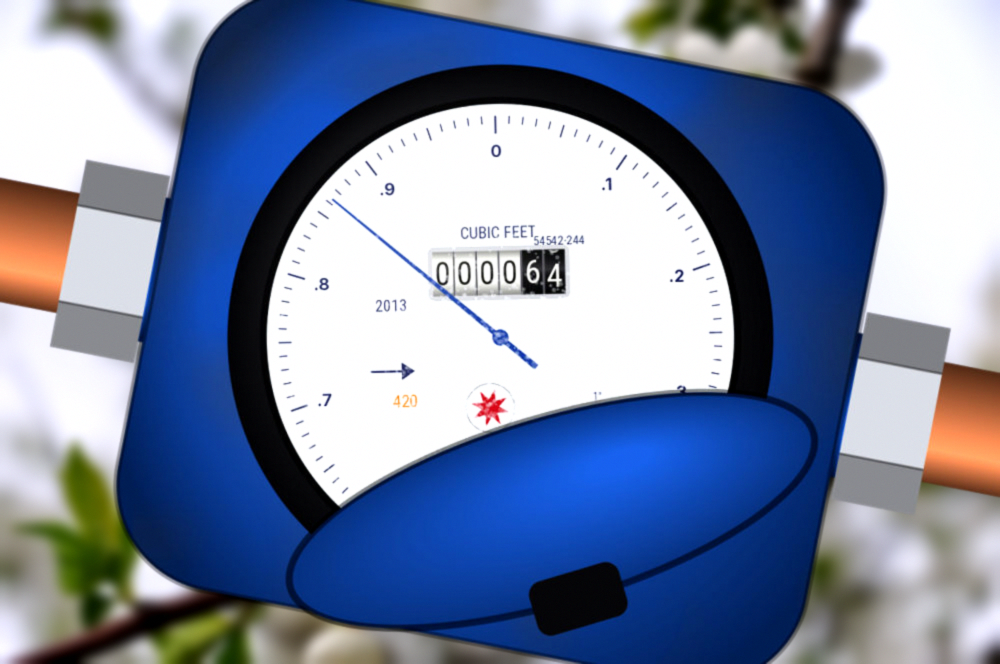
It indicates 63.86 ft³
